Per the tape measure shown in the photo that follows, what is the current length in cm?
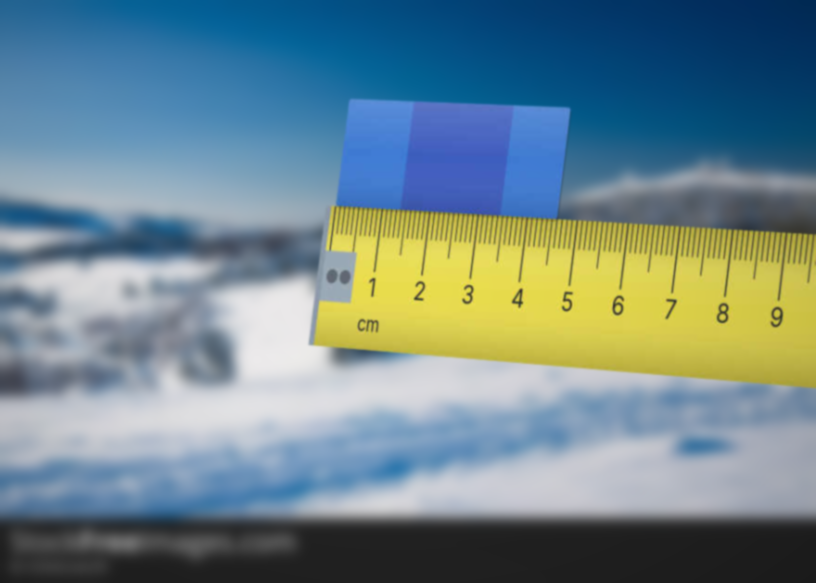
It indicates 4.6 cm
